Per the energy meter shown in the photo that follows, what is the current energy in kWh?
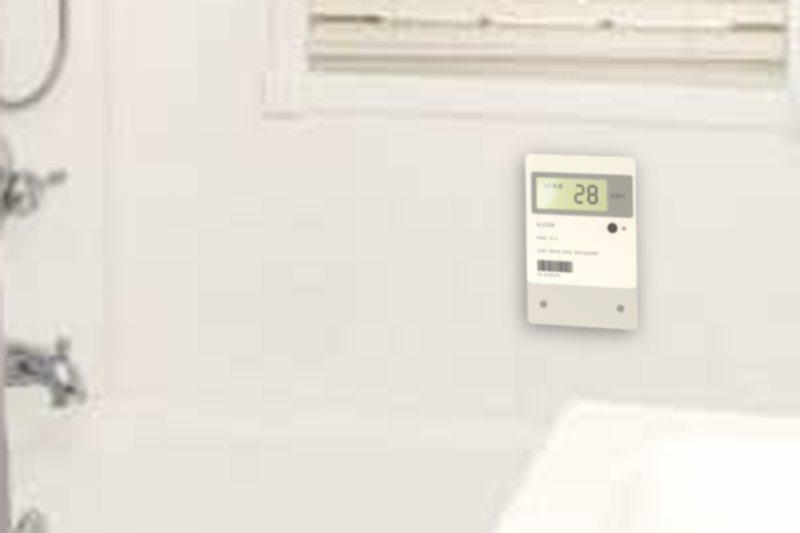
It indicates 28 kWh
